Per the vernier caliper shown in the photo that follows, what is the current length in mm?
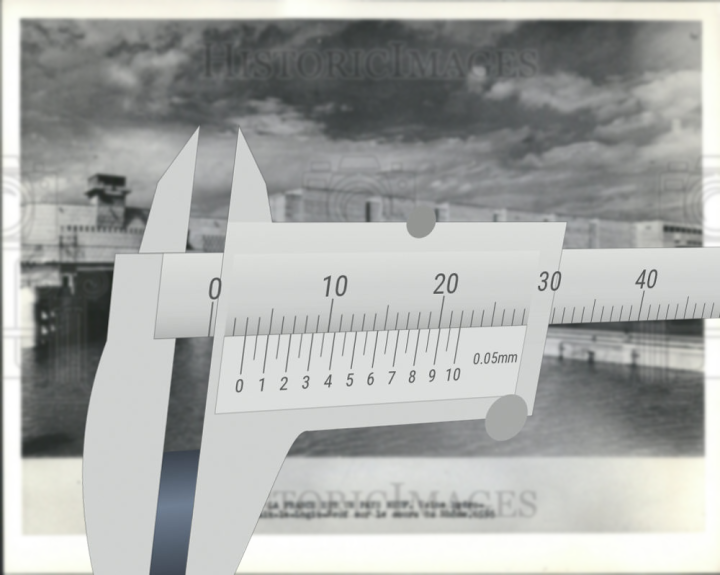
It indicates 3.0 mm
